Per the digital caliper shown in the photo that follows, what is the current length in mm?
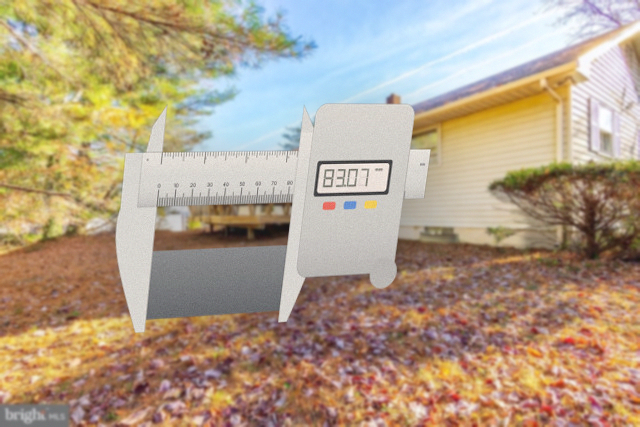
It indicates 83.07 mm
